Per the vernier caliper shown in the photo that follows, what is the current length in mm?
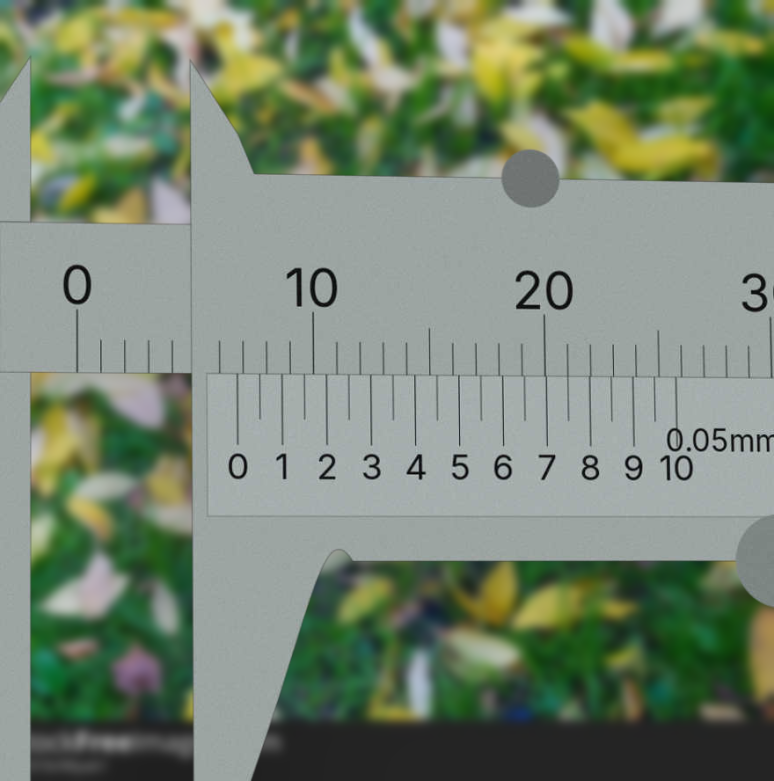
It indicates 6.75 mm
